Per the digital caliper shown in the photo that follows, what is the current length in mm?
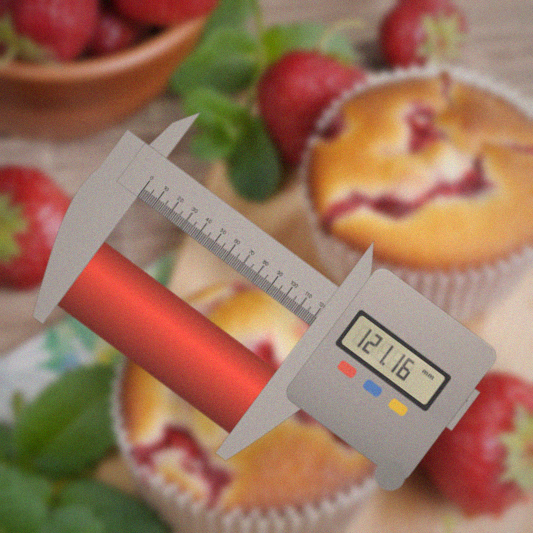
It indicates 121.16 mm
